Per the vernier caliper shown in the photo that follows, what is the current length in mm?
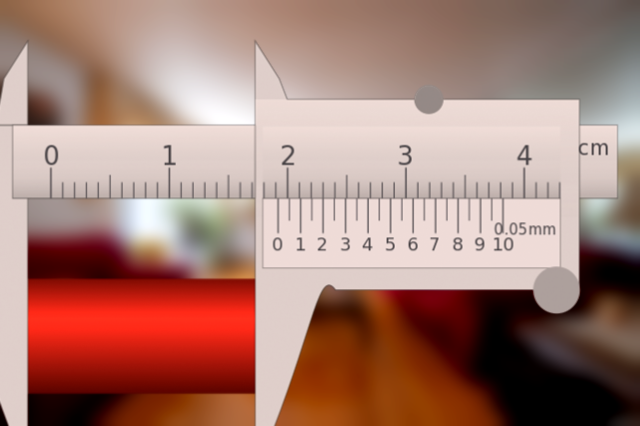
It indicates 19.2 mm
